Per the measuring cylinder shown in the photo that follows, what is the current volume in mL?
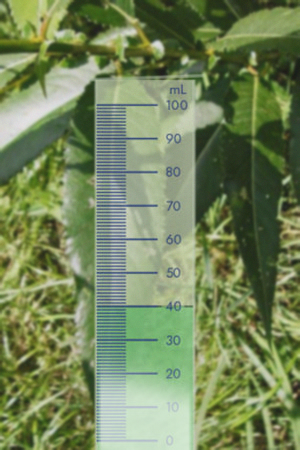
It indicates 40 mL
